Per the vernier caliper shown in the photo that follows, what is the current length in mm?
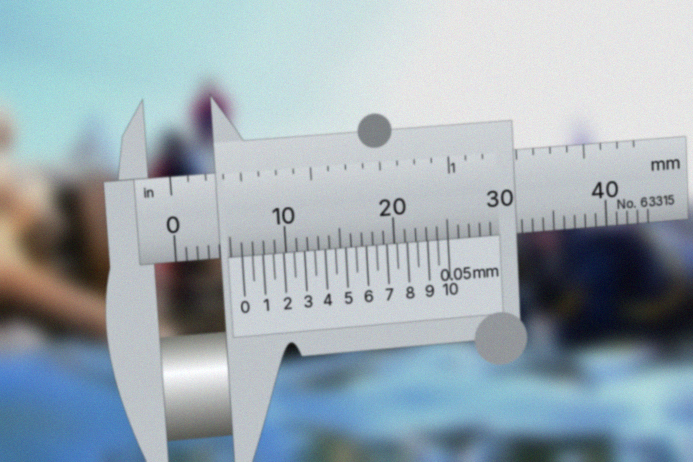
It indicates 6.0 mm
